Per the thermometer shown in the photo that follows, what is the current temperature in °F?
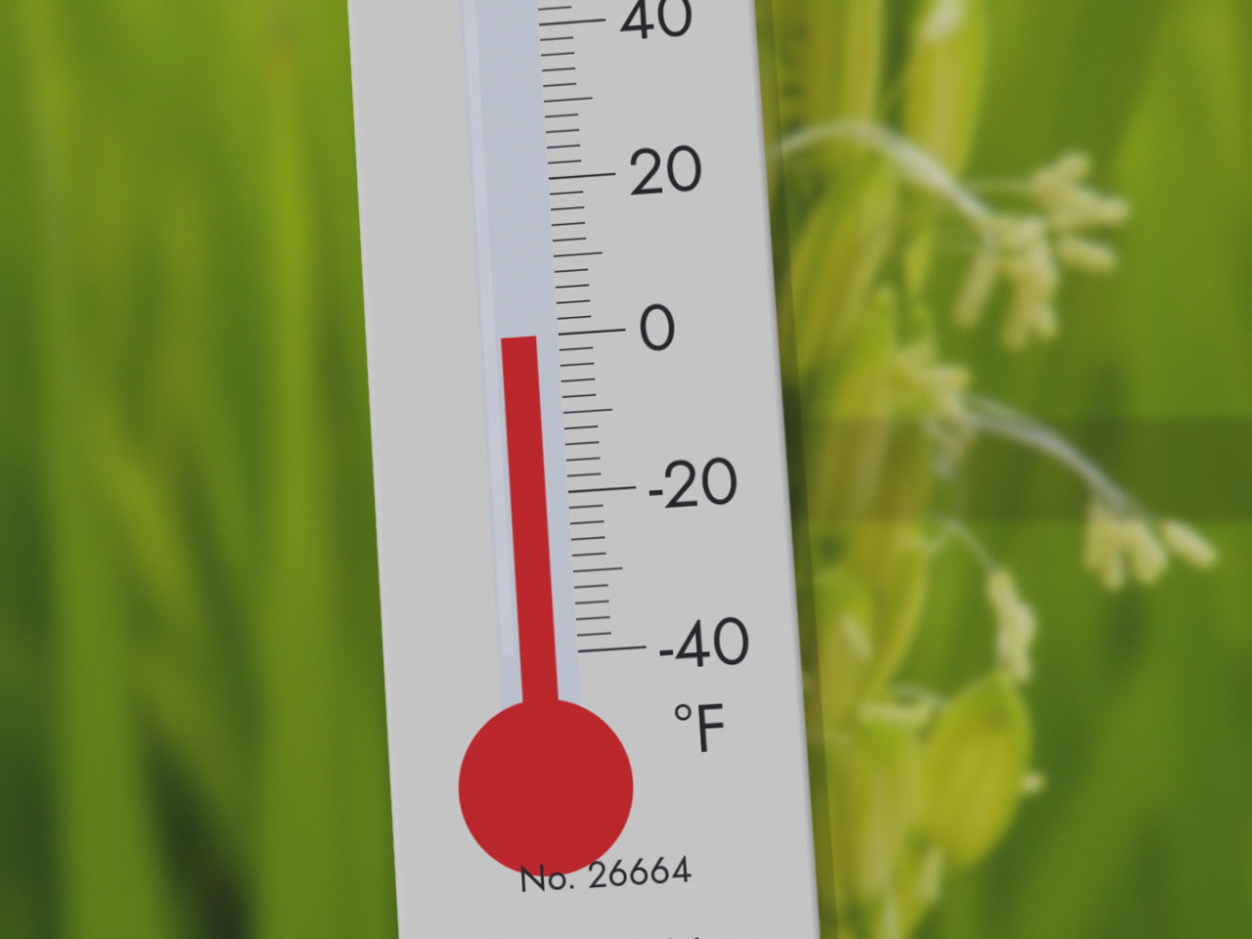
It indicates 0 °F
